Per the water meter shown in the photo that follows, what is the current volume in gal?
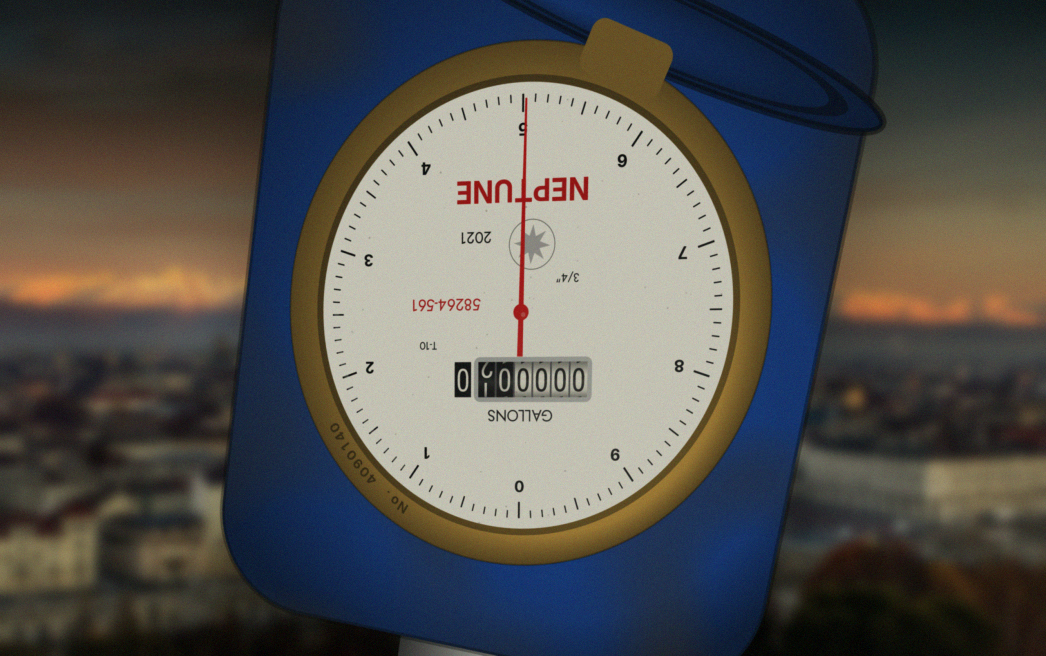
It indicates 15.0 gal
